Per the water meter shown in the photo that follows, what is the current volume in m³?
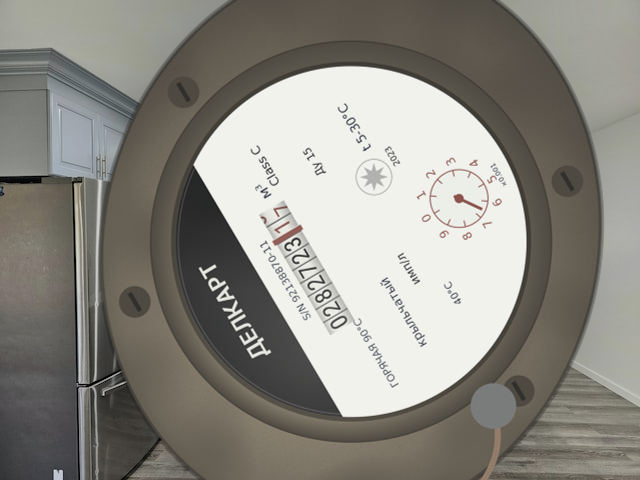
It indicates 282723.166 m³
